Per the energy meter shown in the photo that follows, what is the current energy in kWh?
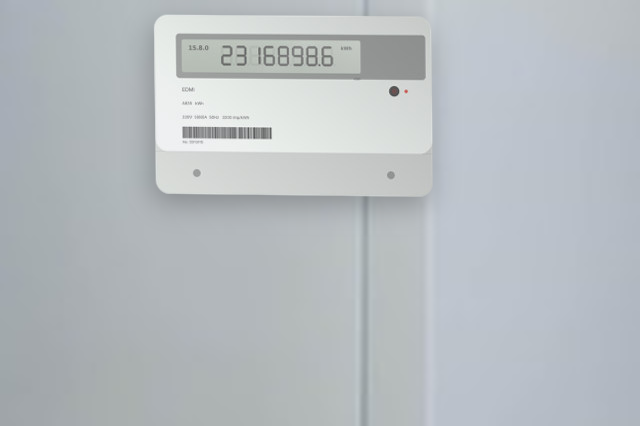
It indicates 2316898.6 kWh
